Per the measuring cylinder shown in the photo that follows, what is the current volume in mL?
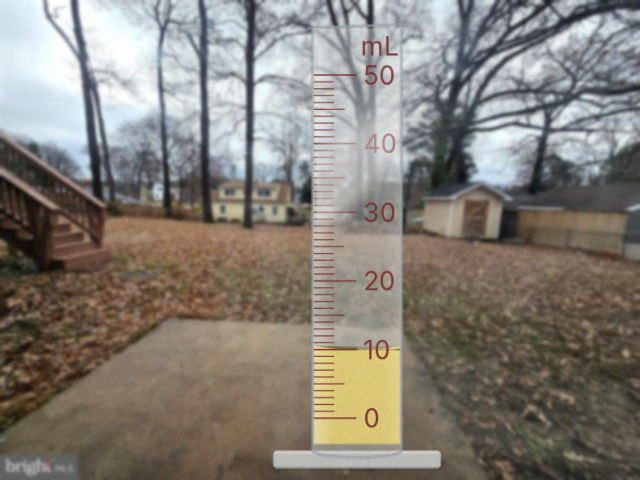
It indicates 10 mL
